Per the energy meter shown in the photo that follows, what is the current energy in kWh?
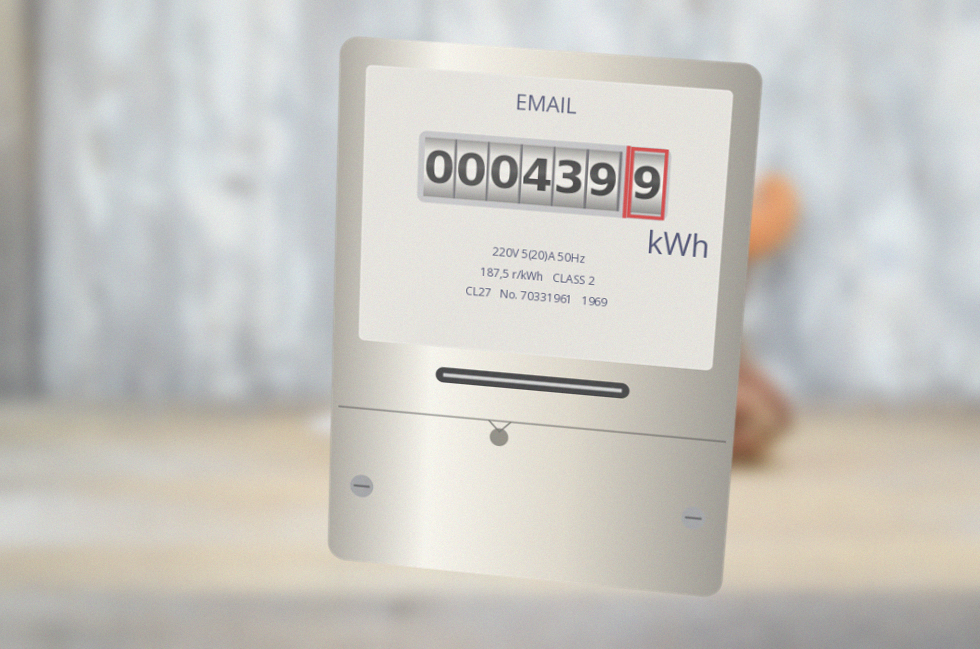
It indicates 439.9 kWh
